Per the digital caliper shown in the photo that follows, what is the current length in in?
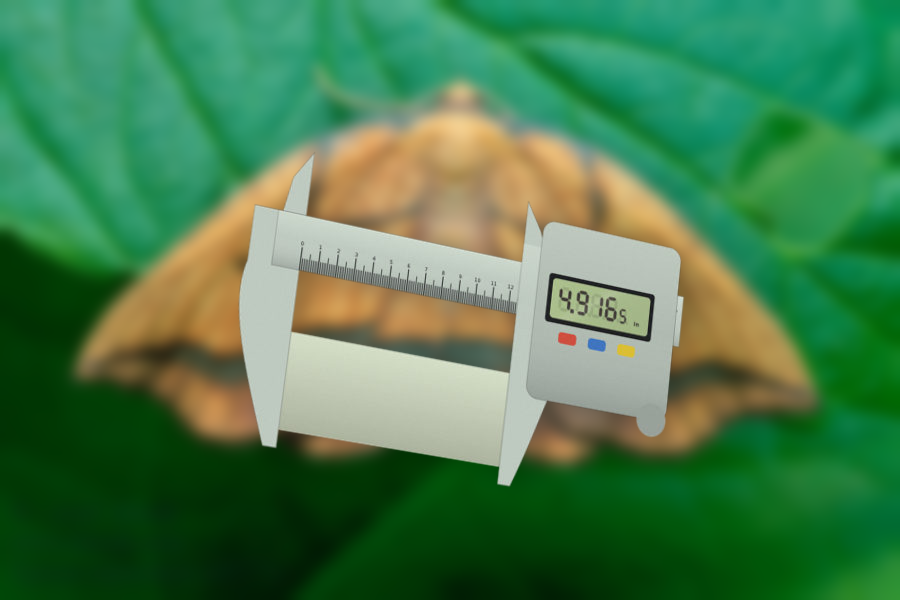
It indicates 4.9165 in
